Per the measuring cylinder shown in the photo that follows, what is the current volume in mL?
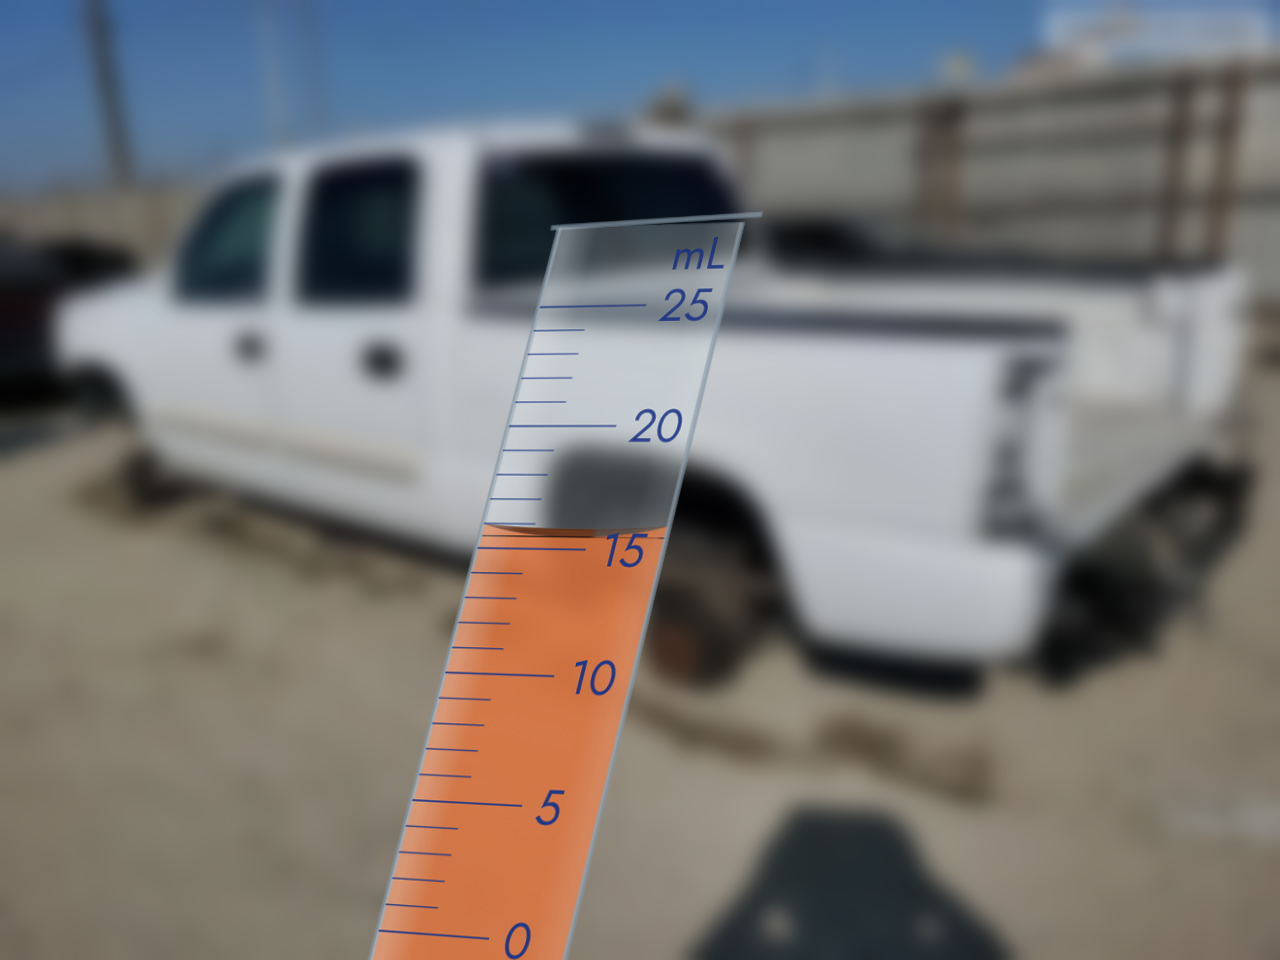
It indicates 15.5 mL
